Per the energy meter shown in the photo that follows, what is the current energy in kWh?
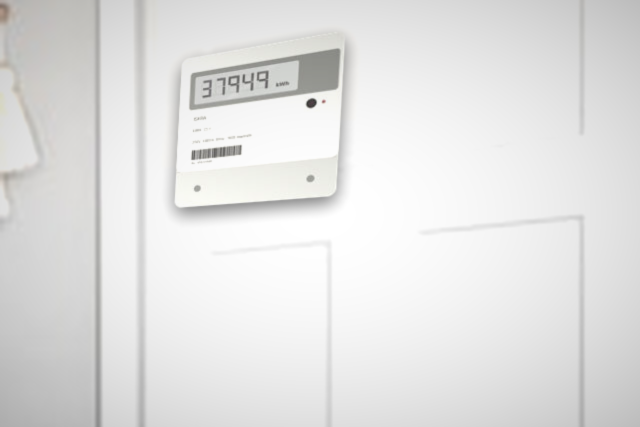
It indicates 37949 kWh
